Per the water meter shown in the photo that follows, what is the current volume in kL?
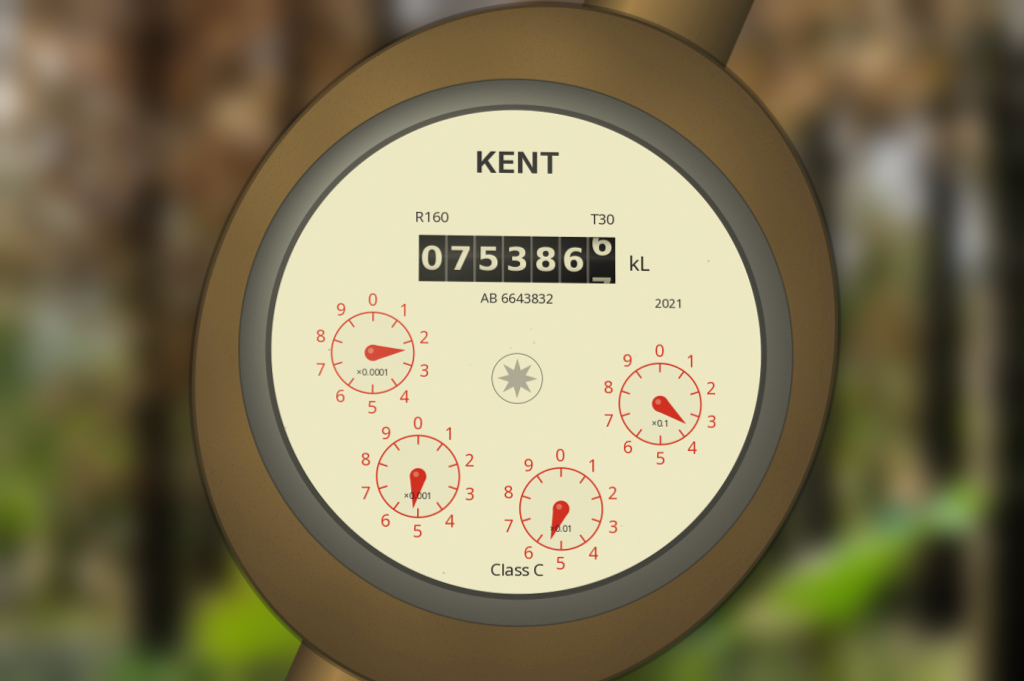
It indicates 753866.3552 kL
